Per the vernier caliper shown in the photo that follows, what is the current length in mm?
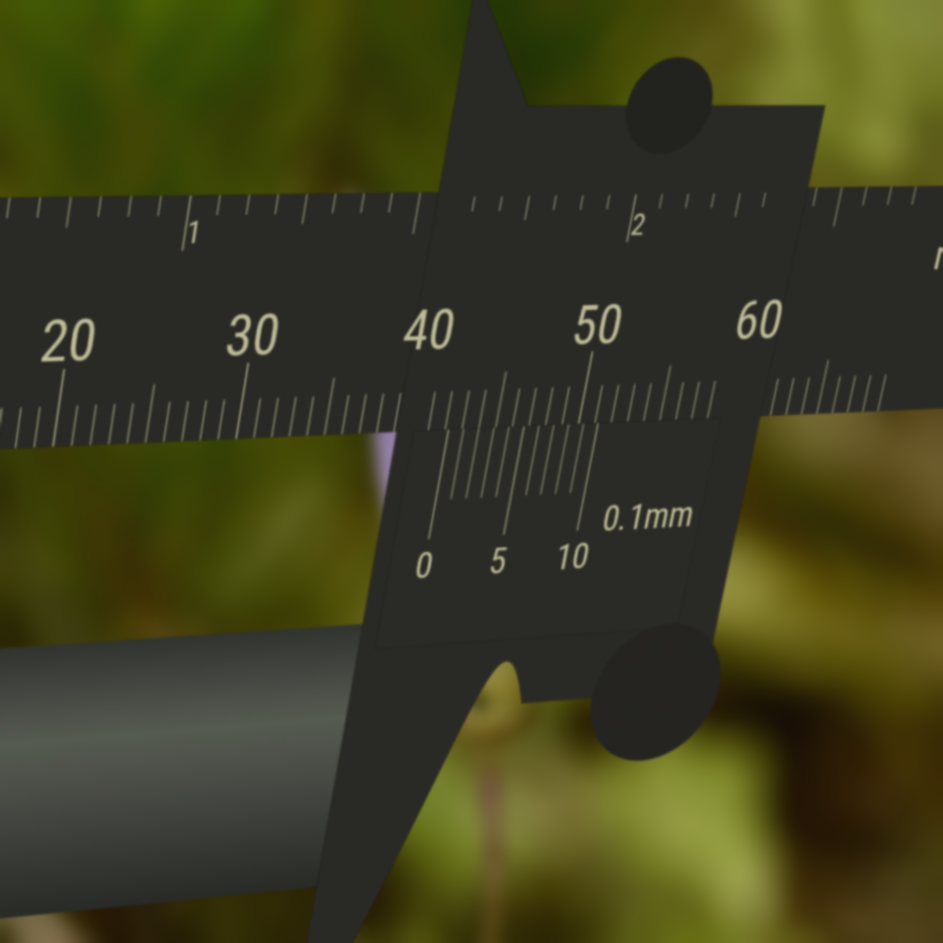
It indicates 42.2 mm
